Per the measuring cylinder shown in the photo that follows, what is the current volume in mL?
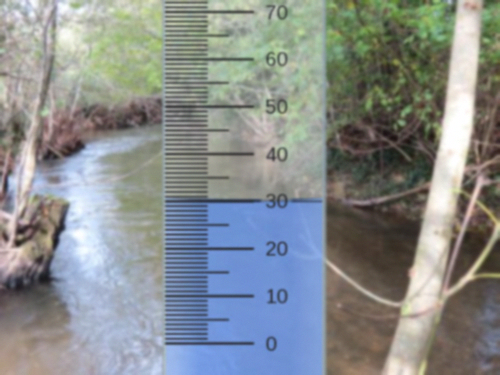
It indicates 30 mL
